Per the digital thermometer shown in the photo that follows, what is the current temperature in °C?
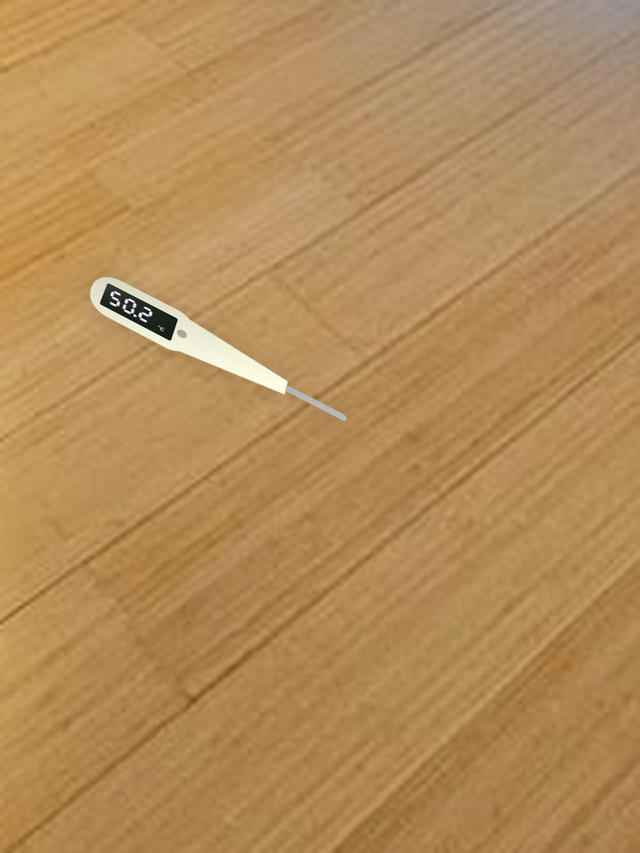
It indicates 50.2 °C
